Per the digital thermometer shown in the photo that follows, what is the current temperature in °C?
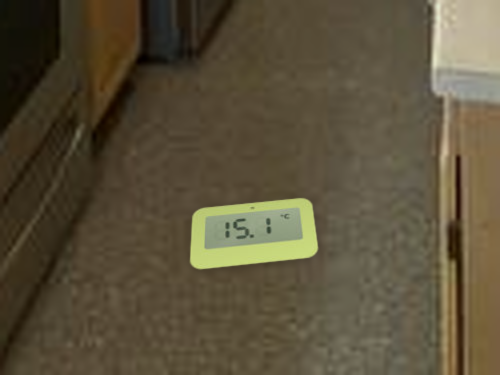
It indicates 15.1 °C
